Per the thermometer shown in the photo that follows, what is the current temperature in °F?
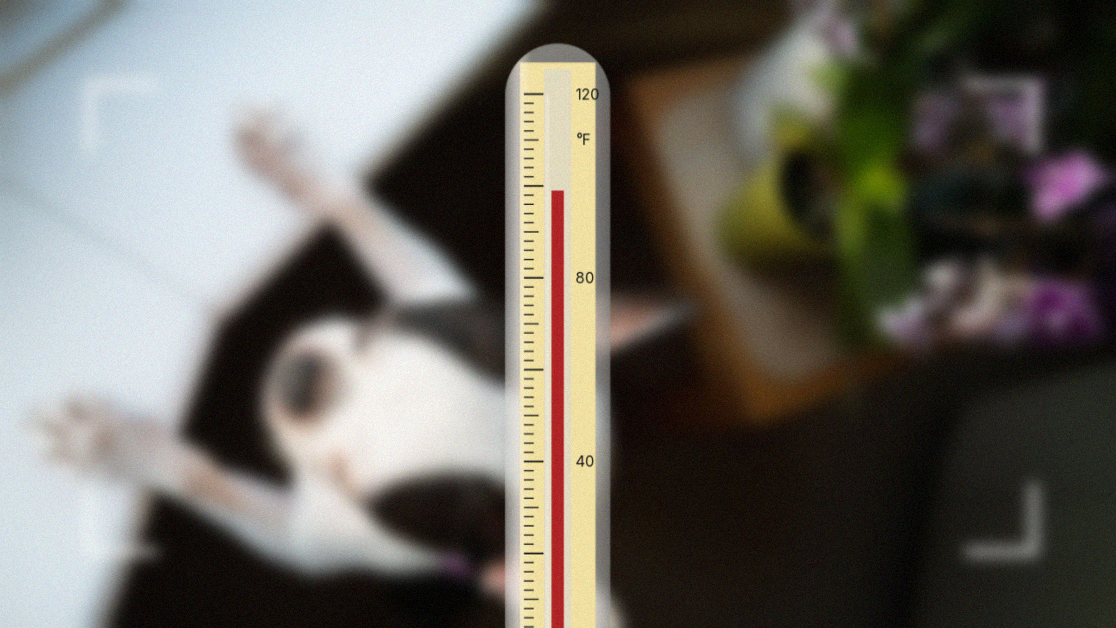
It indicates 99 °F
